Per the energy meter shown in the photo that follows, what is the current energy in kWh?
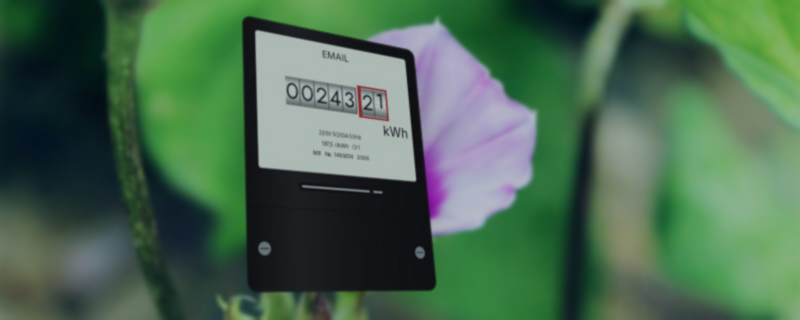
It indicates 243.21 kWh
